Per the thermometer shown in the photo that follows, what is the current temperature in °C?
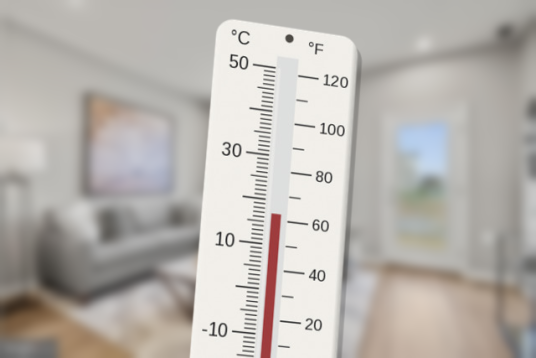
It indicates 17 °C
